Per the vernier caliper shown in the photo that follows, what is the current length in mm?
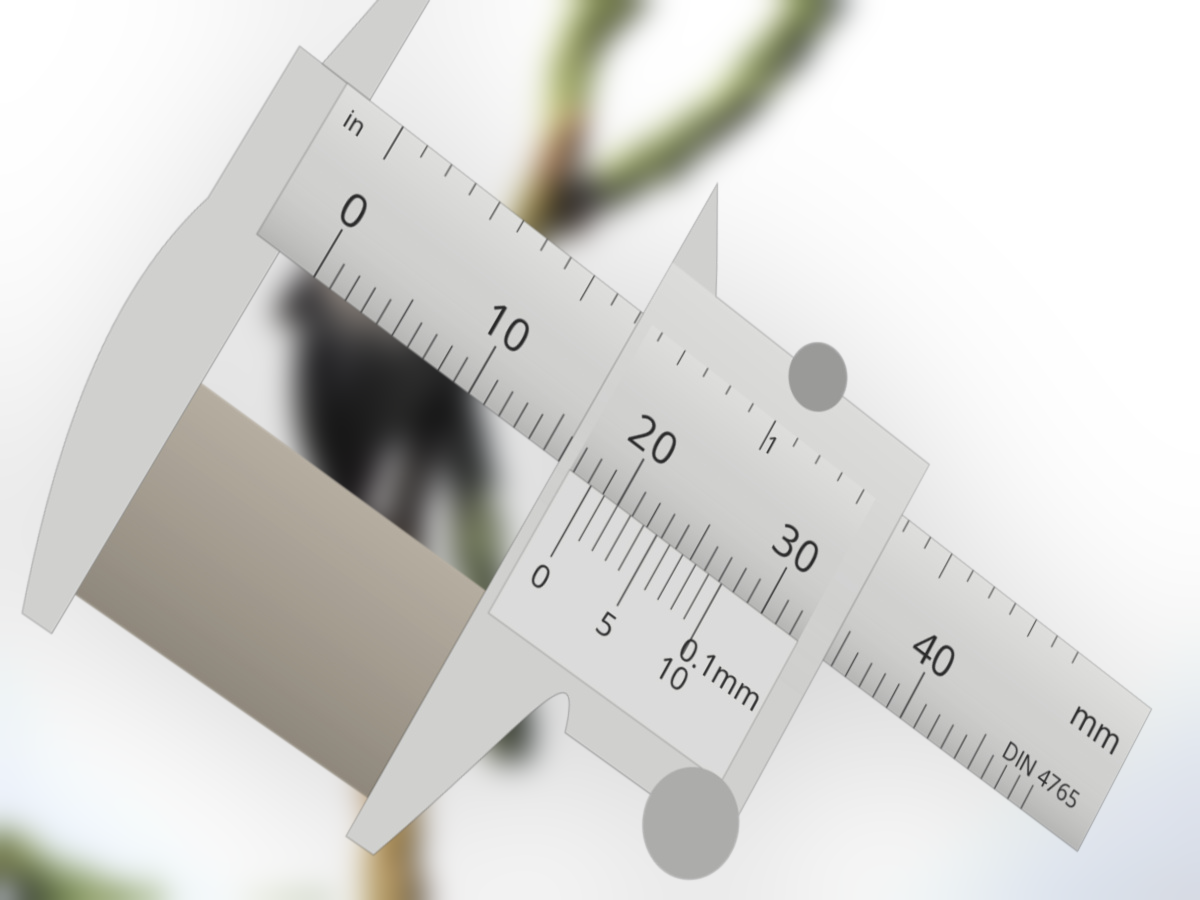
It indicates 18.2 mm
